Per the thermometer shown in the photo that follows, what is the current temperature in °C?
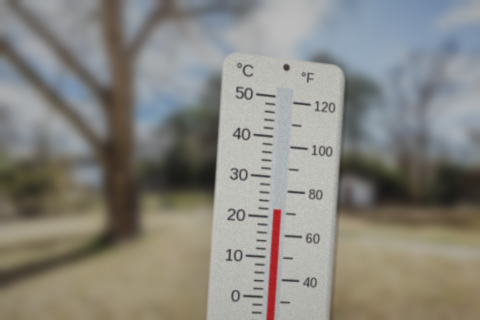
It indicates 22 °C
